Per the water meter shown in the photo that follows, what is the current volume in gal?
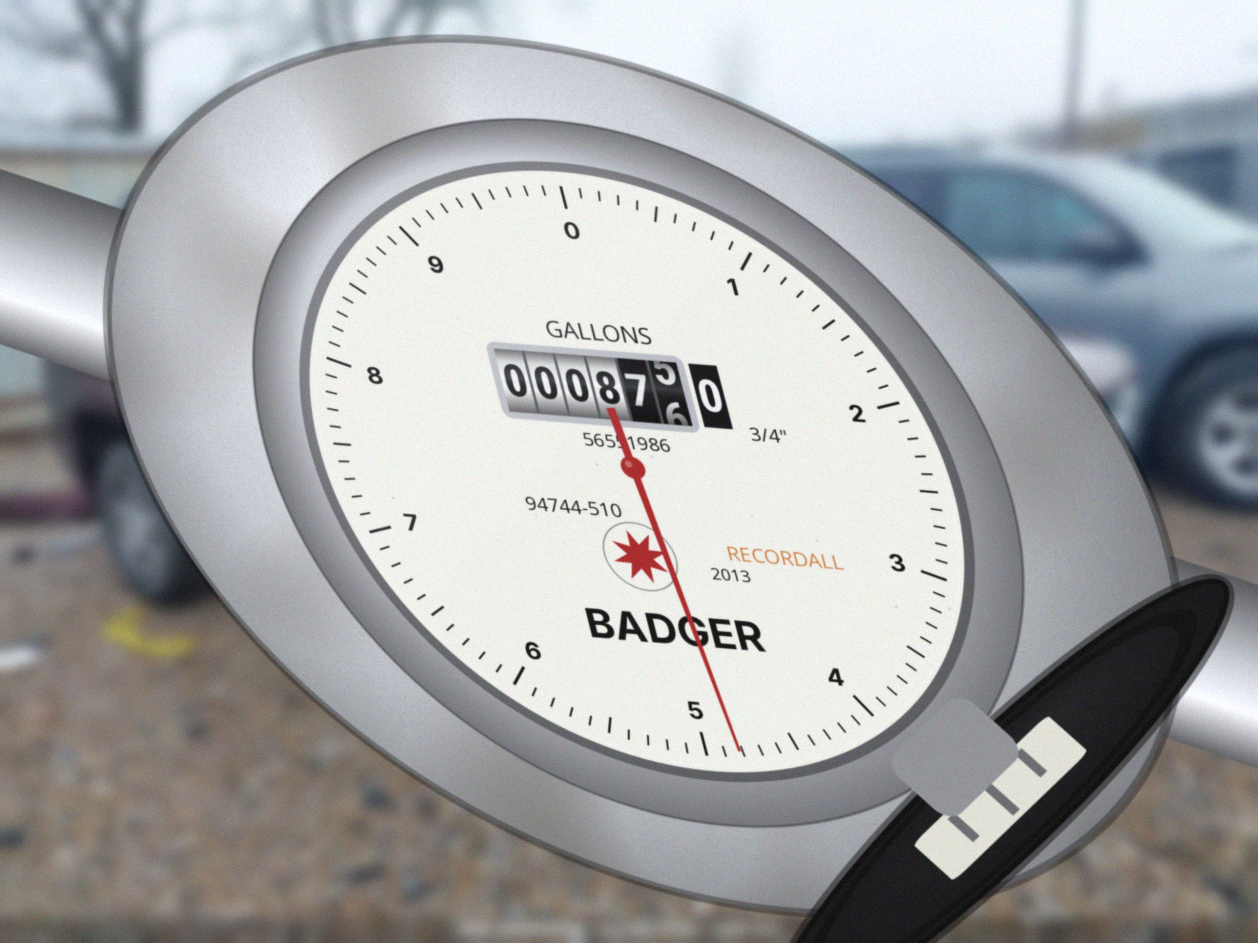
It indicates 8754.8 gal
